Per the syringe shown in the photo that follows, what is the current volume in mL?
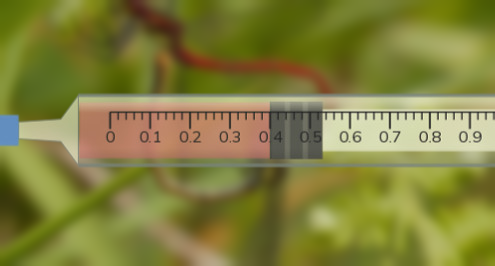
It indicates 0.4 mL
